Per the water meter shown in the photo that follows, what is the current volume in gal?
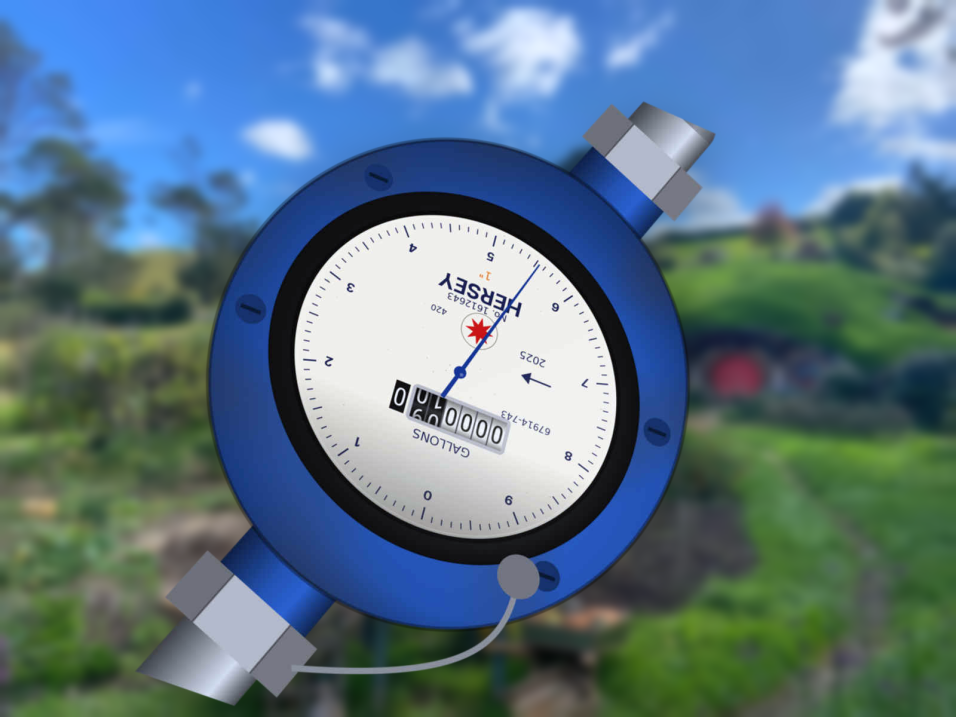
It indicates 95.5 gal
